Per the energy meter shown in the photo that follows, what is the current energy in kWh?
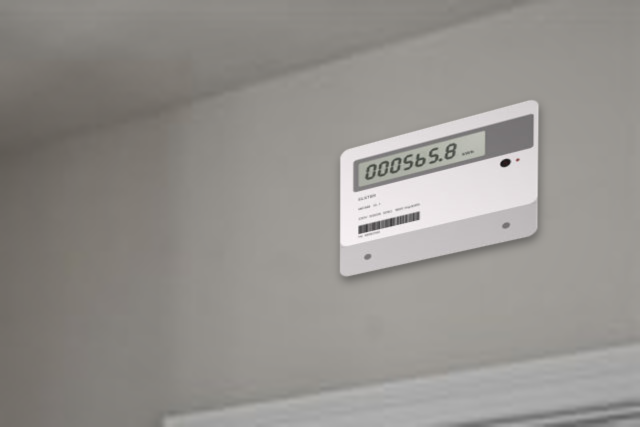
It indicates 565.8 kWh
